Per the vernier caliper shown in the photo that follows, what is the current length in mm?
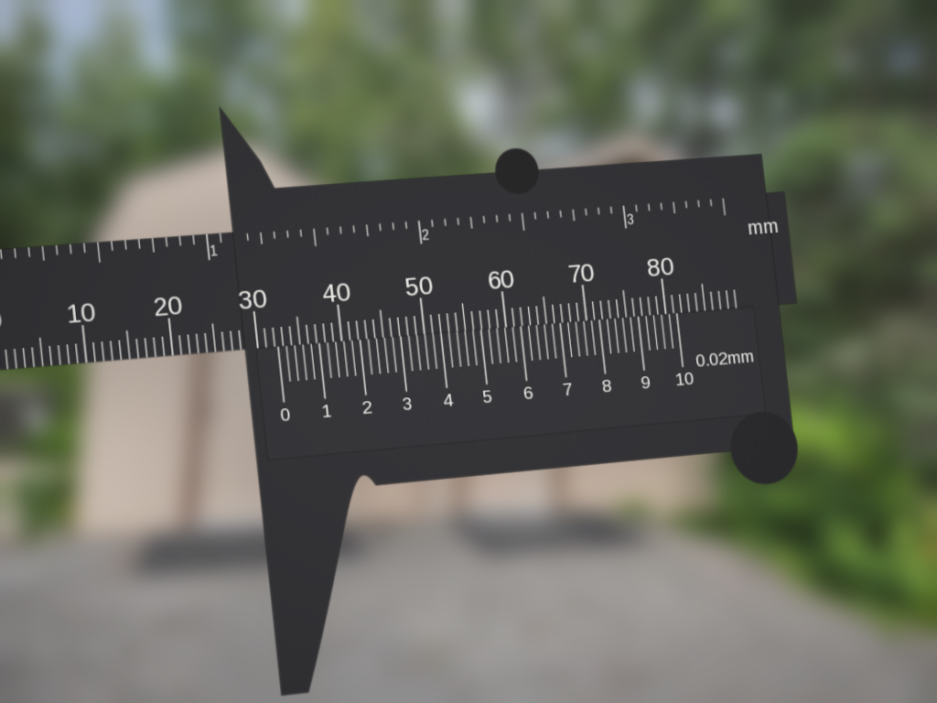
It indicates 32.4 mm
